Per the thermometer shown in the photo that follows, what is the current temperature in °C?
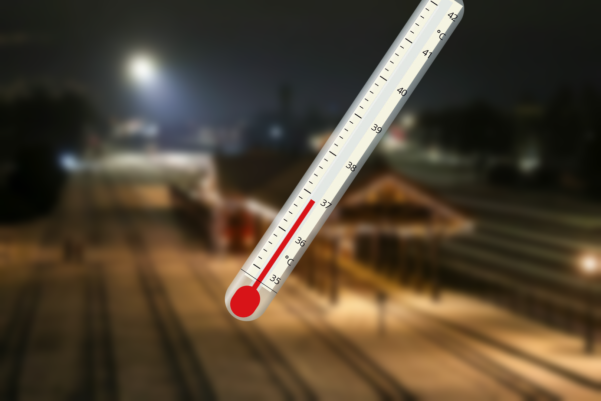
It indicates 36.9 °C
